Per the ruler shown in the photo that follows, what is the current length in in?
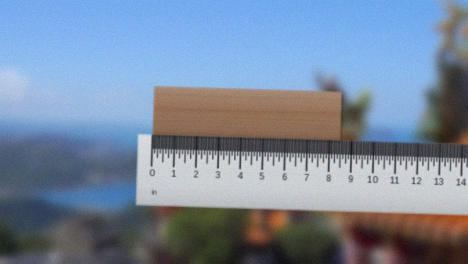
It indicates 8.5 in
